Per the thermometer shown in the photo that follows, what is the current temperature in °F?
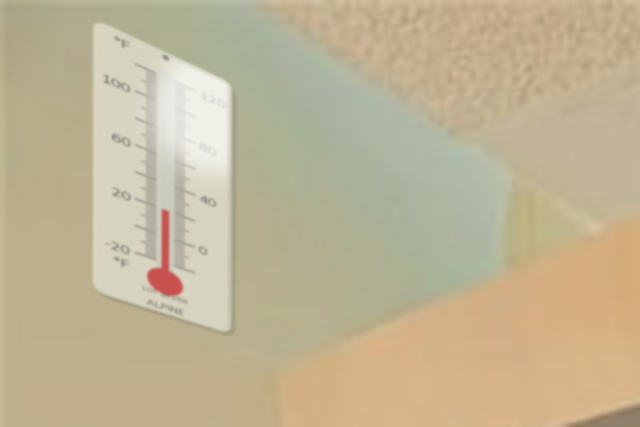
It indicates 20 °F
